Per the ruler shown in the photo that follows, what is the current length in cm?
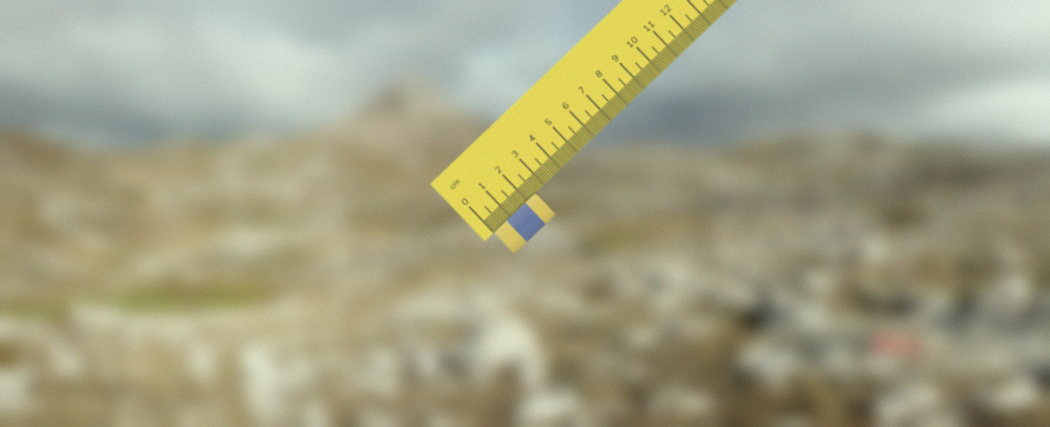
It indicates 2.5 cm
